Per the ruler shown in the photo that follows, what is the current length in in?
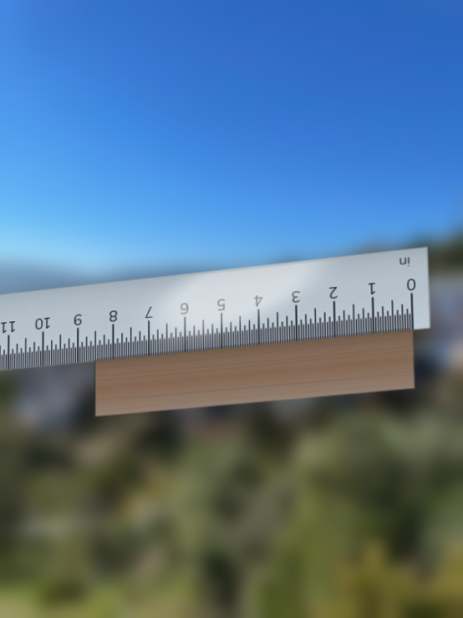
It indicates 8.5 in
